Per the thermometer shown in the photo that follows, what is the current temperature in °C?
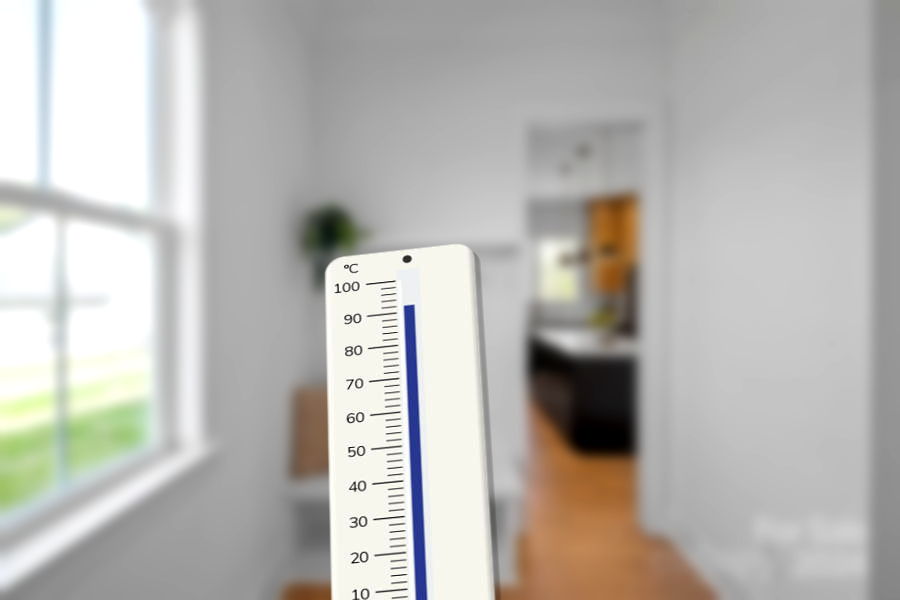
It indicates 92 °C
